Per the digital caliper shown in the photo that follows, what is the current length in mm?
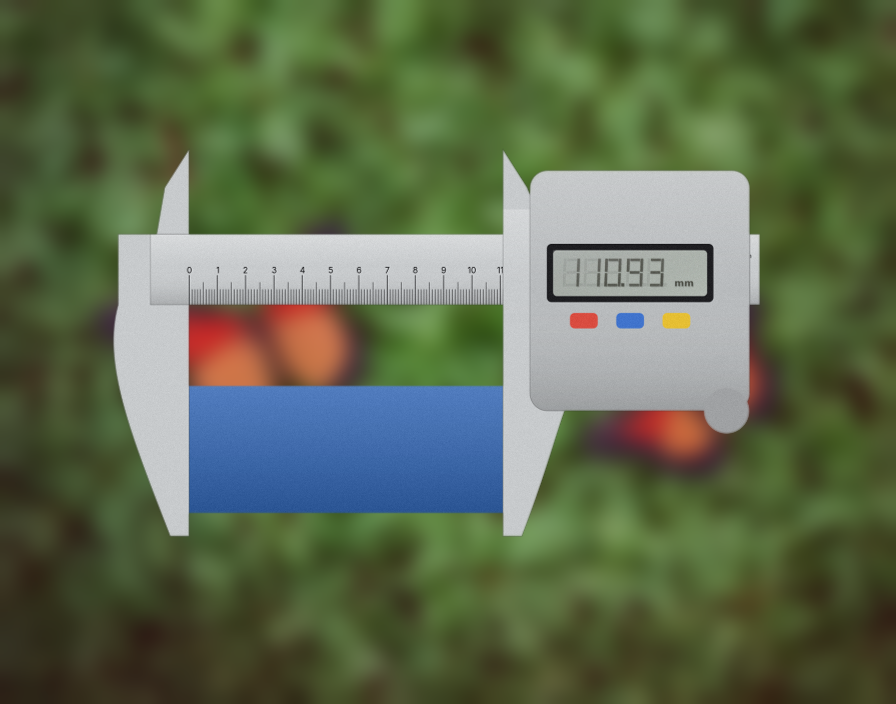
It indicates 110.93 mm
